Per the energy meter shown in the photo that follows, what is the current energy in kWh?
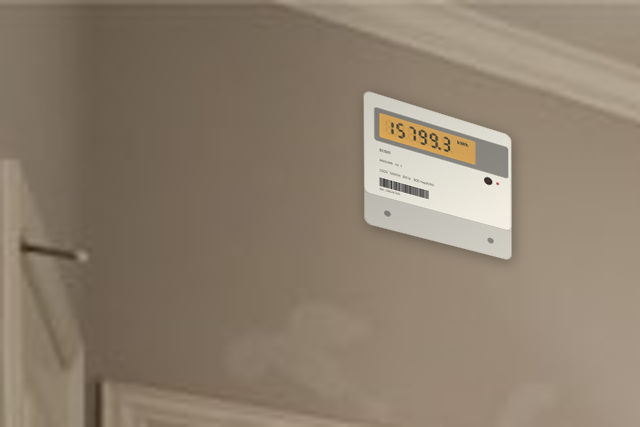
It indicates 15799.3 kWh
